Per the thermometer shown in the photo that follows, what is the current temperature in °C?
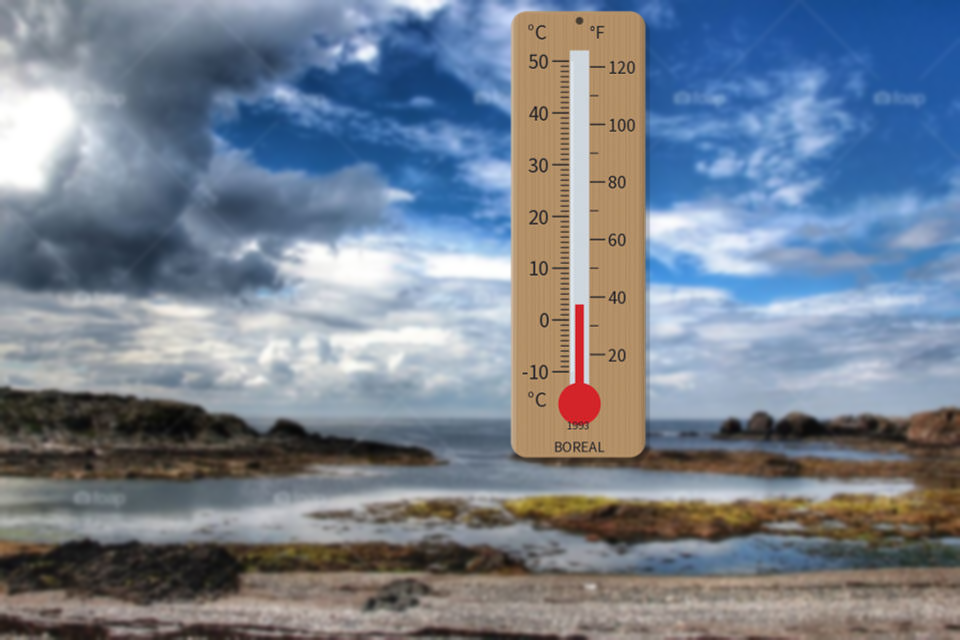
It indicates 3 °C
